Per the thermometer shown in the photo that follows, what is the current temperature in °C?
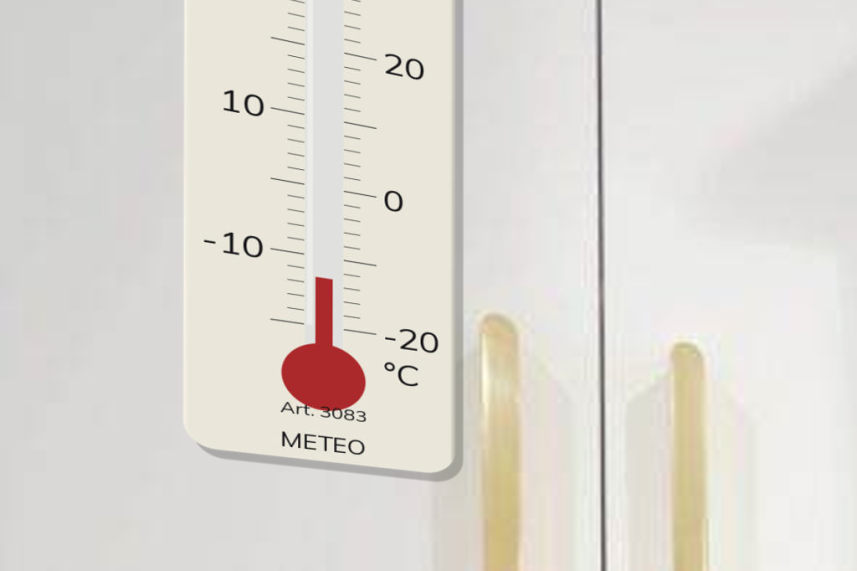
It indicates -13 °C
